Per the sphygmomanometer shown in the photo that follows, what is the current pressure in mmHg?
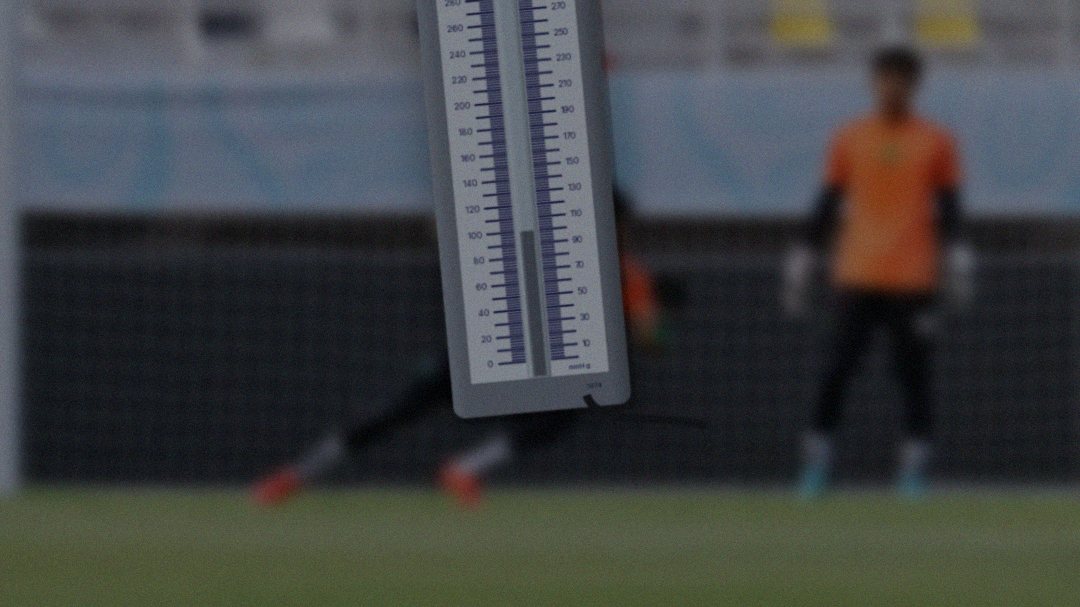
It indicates 100 mmHg
